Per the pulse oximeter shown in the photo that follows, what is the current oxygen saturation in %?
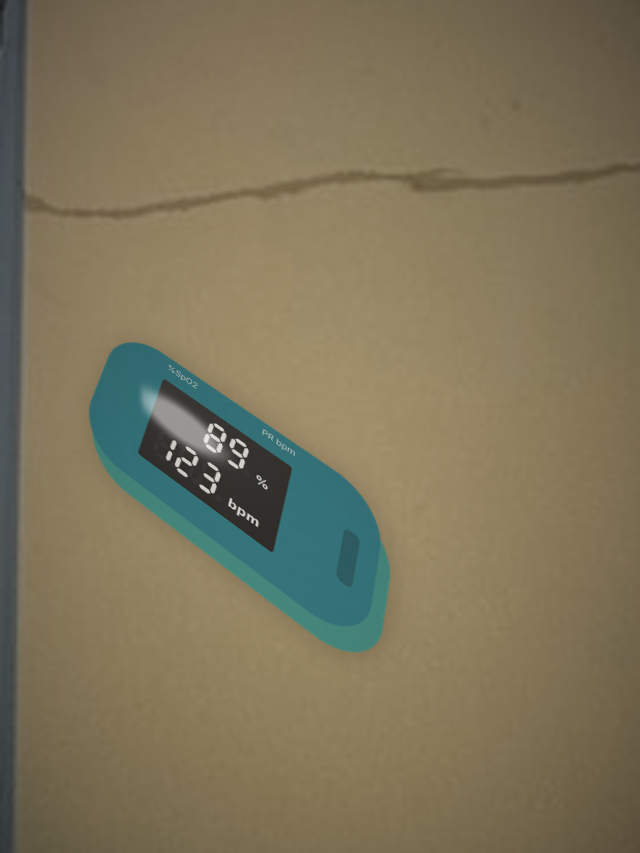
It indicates 89 %
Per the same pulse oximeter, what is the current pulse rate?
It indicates 123 bpm
